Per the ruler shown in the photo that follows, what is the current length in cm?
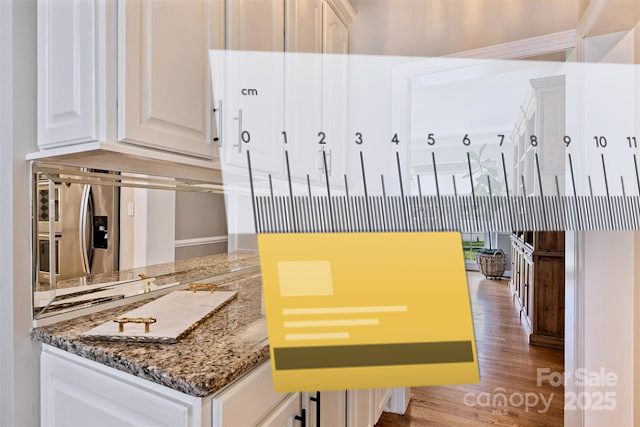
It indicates 5.5 cm
